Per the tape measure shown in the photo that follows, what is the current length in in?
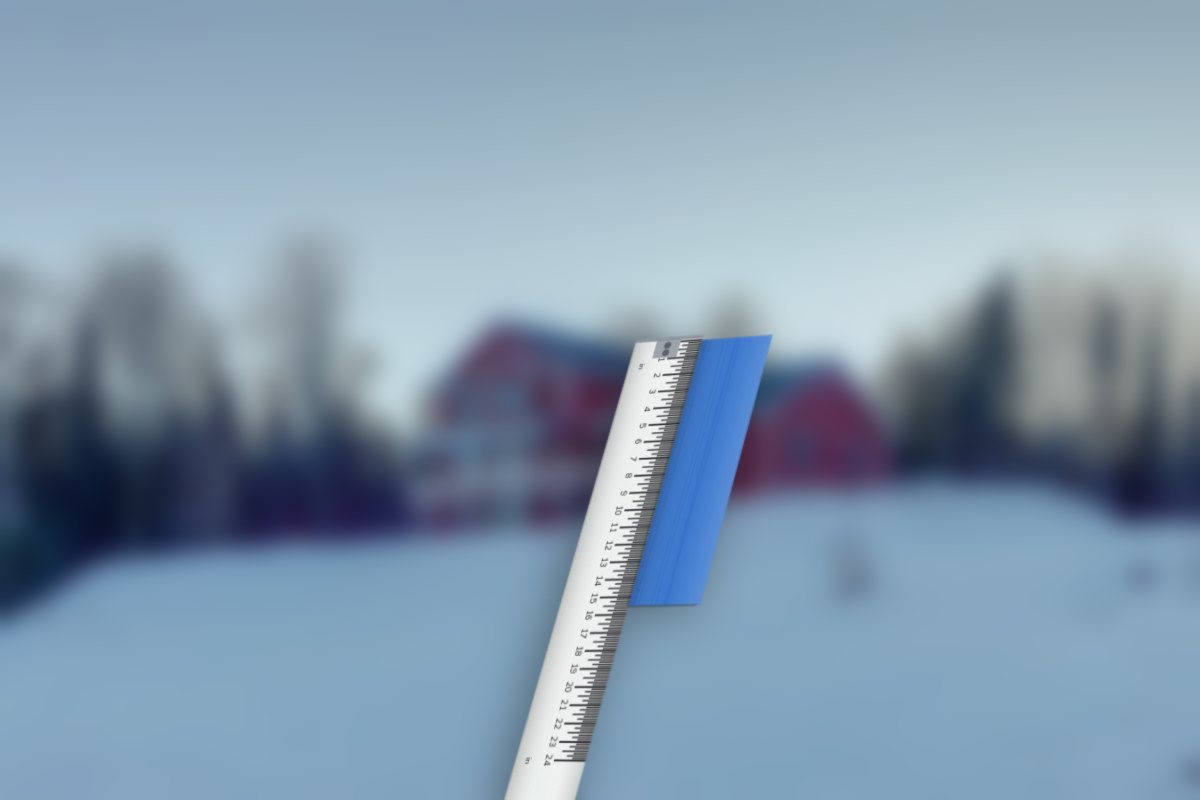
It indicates 15.5 in
